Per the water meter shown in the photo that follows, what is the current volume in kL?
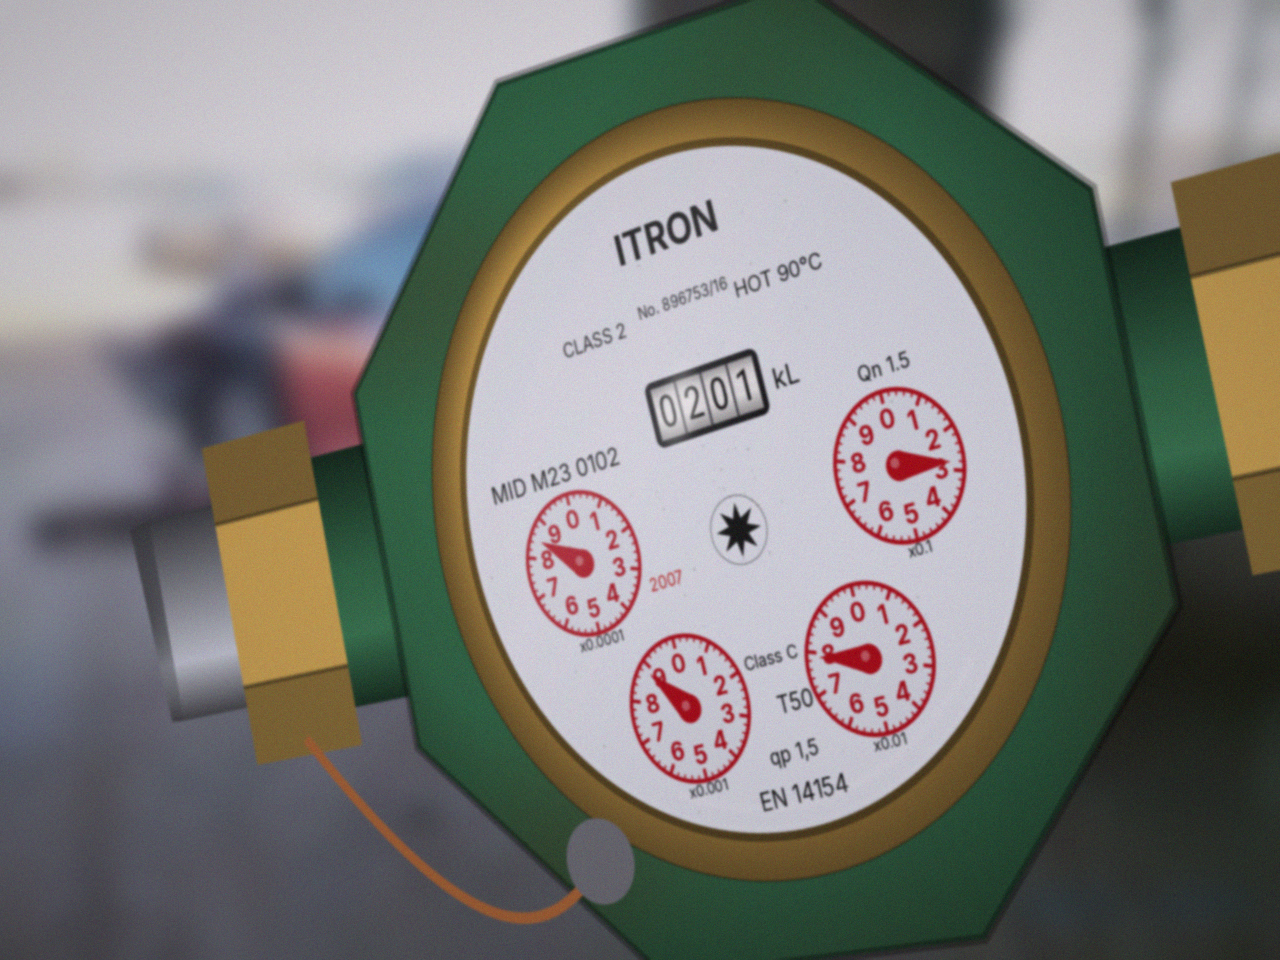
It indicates 201.2788 kL
